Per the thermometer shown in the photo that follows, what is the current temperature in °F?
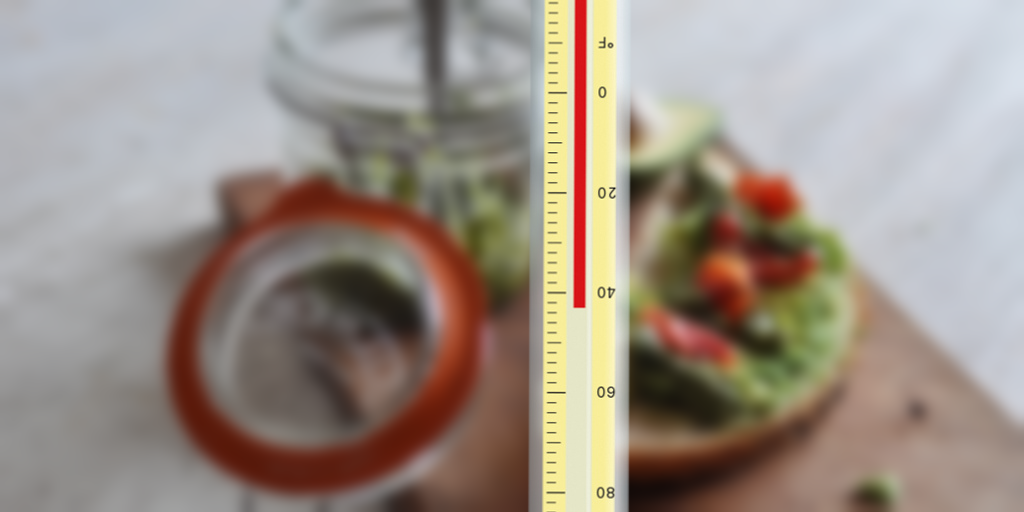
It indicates 43 °F
